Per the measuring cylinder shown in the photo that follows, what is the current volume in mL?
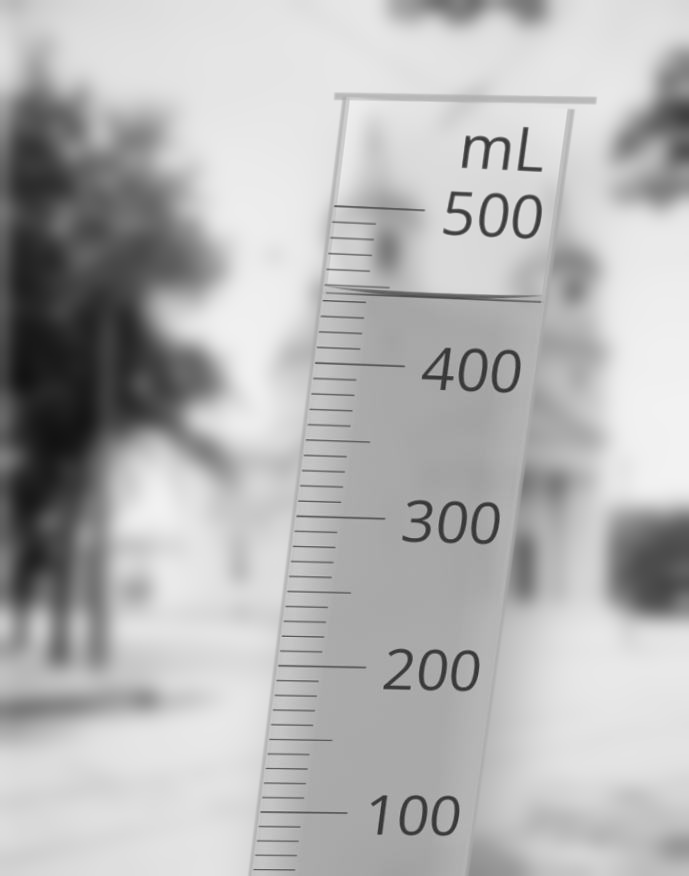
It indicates 445 mL
